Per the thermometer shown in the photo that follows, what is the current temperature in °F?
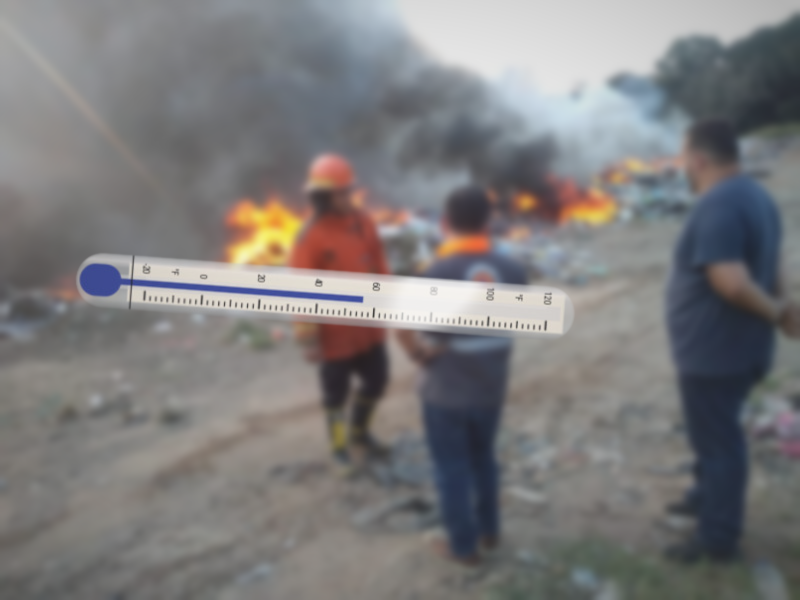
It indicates 56 °F
